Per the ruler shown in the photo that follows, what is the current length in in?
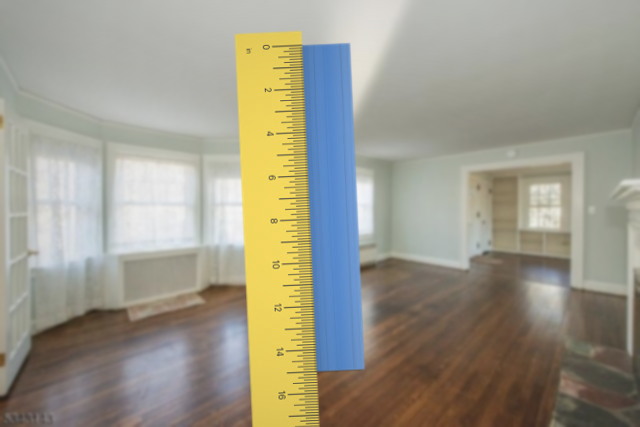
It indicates 15 in
